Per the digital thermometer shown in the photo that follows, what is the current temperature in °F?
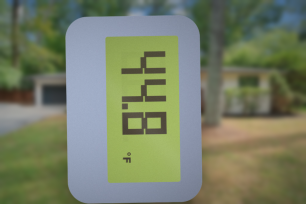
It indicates 44.8 °F
